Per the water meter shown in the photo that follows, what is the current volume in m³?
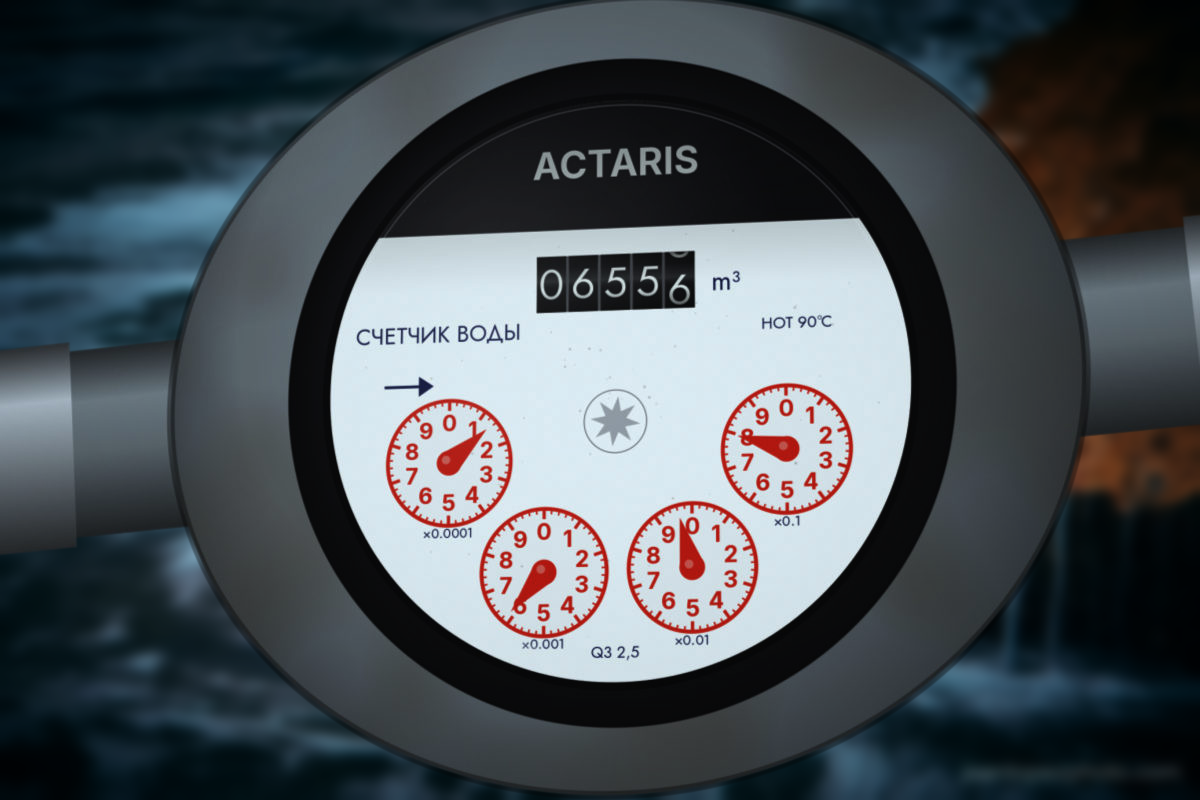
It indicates 6555.7961 m³
